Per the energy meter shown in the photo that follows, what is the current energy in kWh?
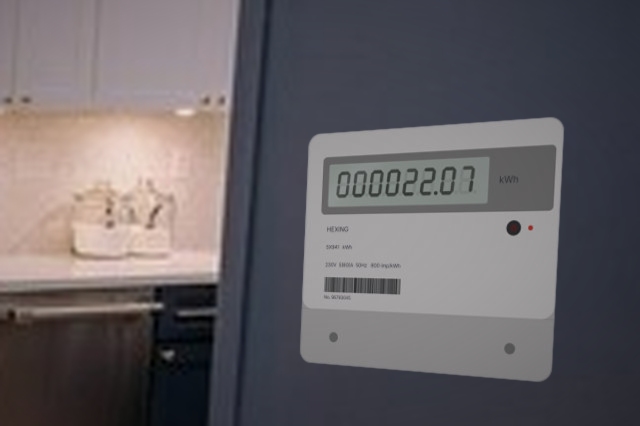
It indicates 22.07 kWh
